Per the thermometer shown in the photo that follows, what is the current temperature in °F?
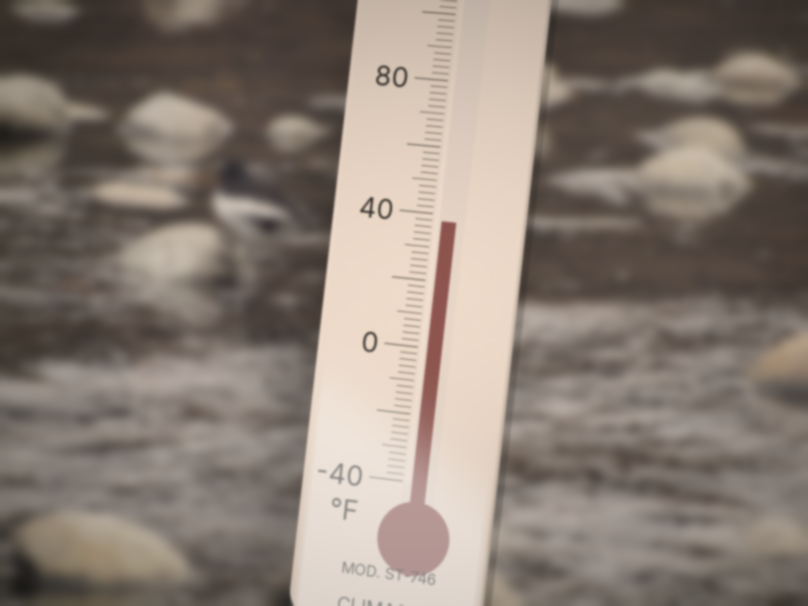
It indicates 38 °F
